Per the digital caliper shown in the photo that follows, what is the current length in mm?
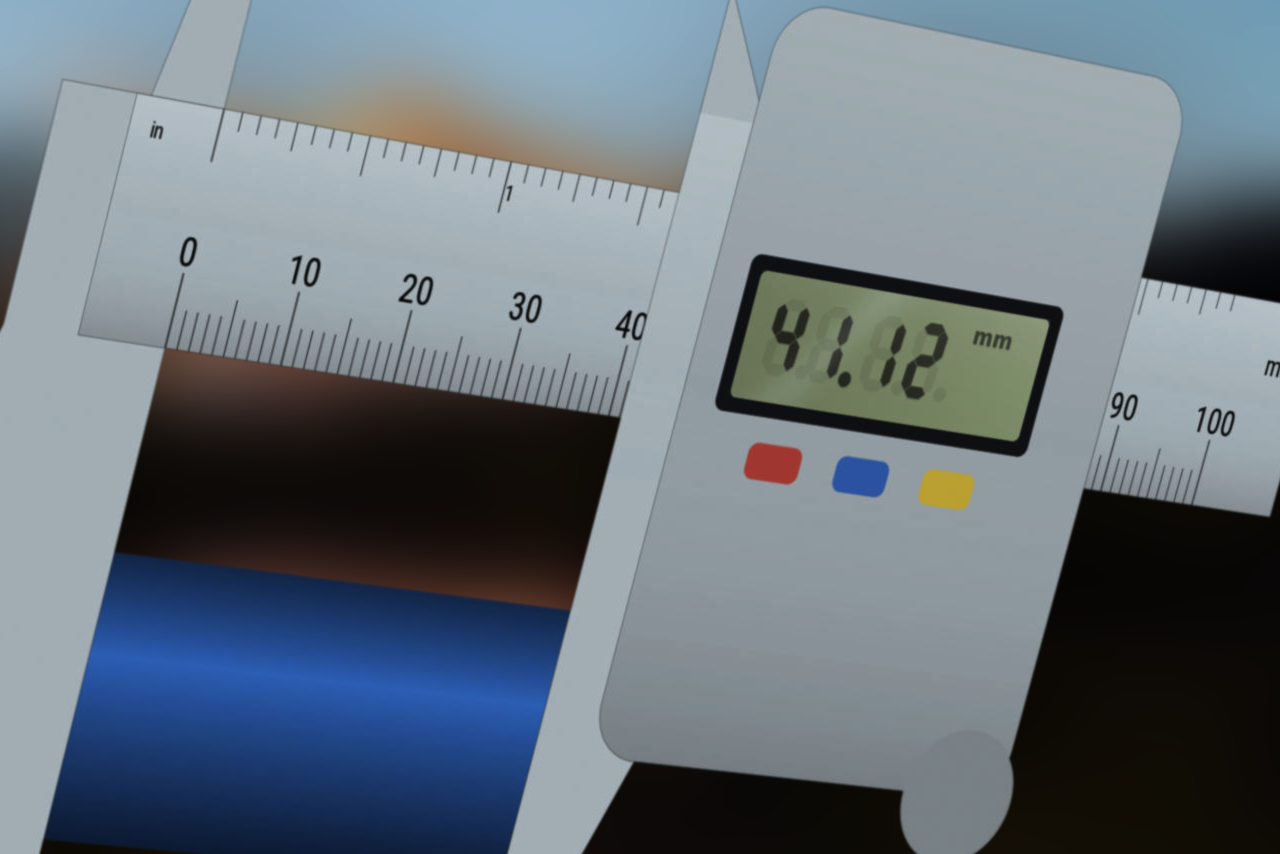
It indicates 41.12 mm
